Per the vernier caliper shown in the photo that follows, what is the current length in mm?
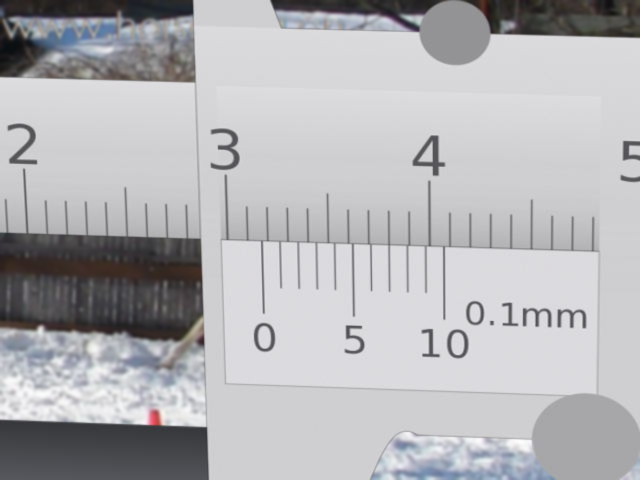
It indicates 31.7 mm
